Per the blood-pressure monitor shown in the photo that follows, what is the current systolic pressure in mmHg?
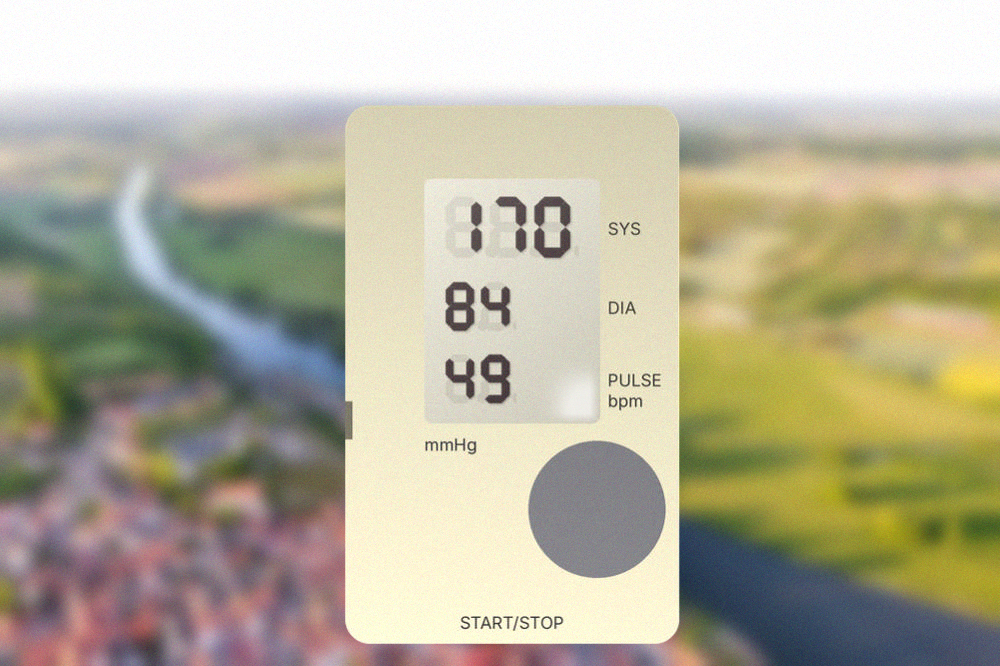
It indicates 170 mmHg
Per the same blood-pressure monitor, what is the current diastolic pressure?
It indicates 84 mmHg
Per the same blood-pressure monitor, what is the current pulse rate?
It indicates 49 bpm
